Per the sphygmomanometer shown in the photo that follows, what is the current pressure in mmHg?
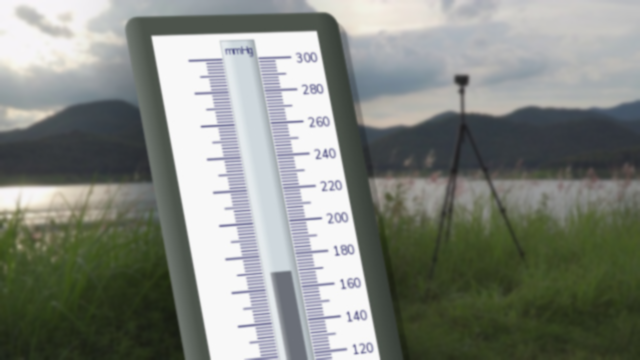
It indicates 170 mmHg
